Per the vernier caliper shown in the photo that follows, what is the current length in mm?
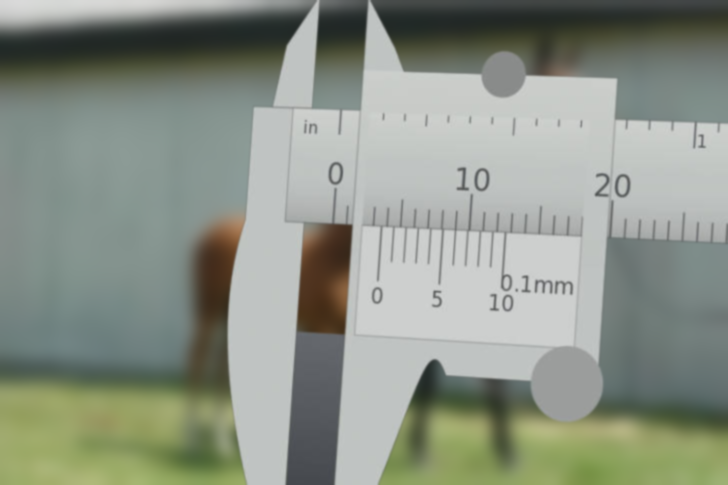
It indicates 3.6 mm
